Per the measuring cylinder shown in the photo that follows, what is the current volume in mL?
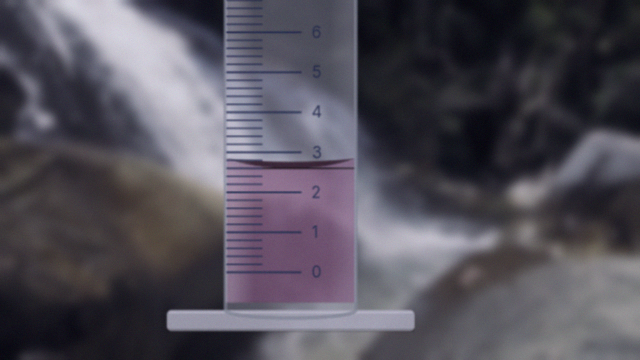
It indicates 2.6 mL
